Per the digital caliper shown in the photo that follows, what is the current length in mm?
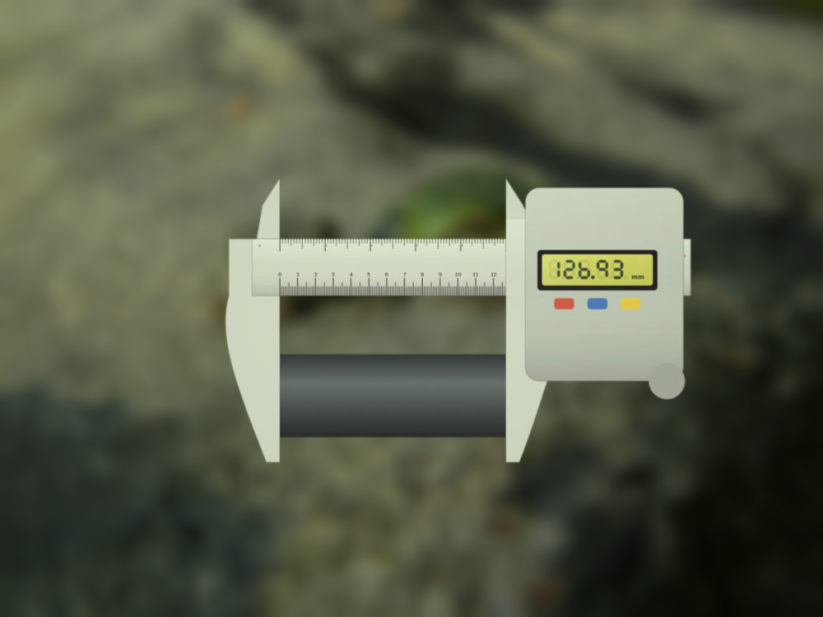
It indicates 126.93 mm
